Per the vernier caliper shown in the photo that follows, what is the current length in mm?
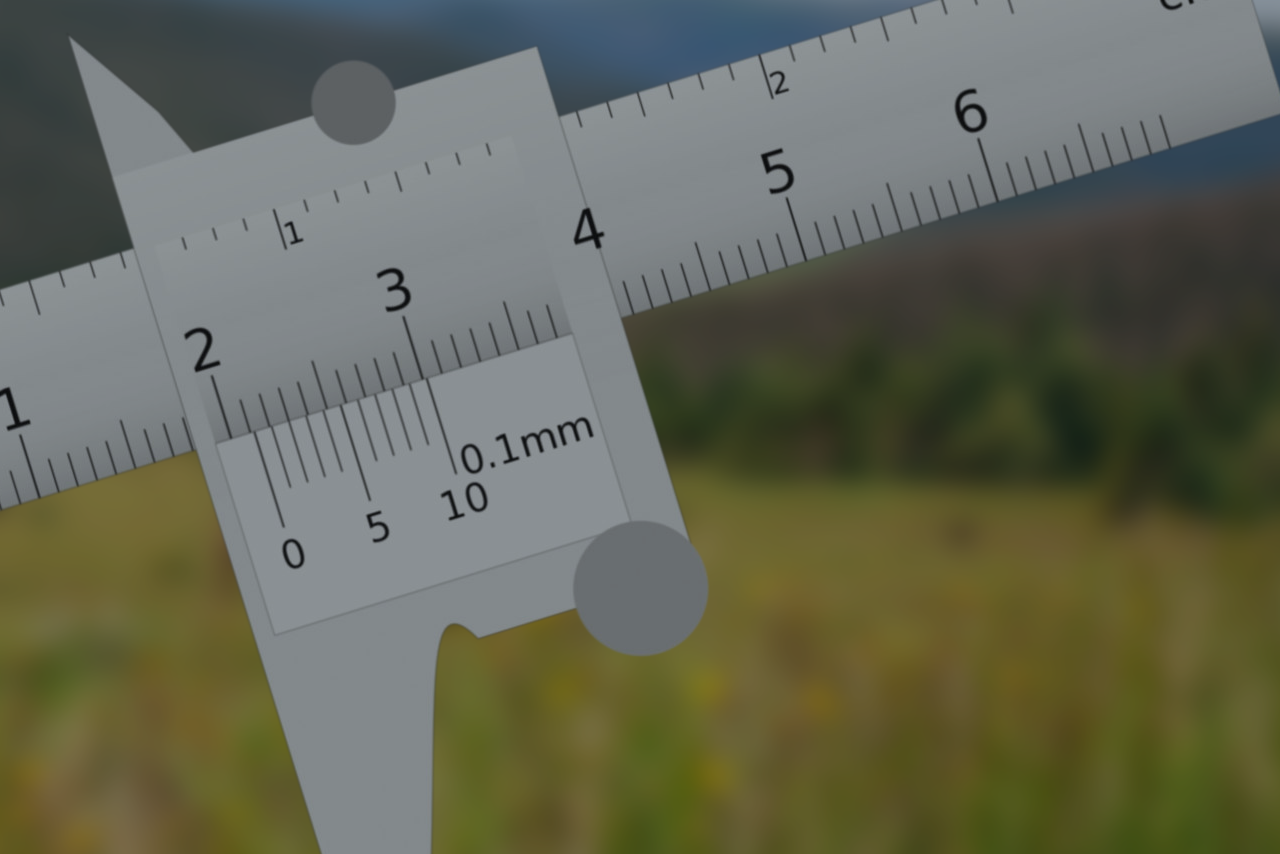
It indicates 21.2 mm
